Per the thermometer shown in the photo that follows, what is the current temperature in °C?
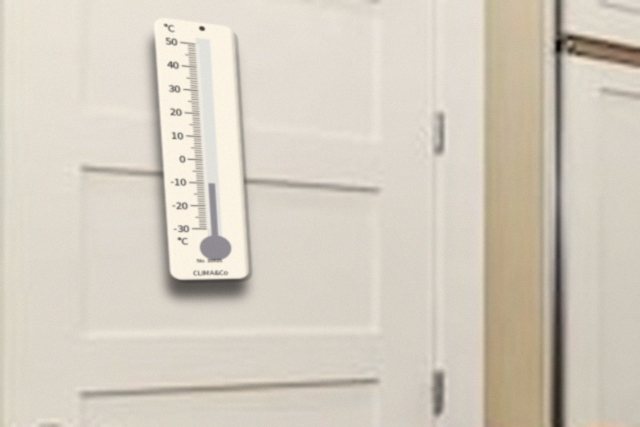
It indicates -10 °C
